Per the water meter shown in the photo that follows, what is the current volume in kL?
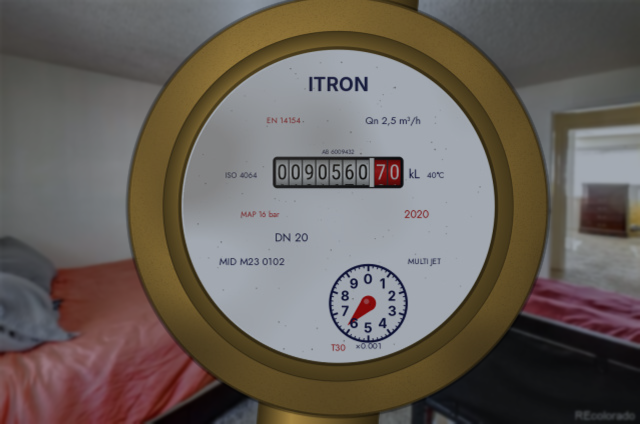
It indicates 90560.706 kL
